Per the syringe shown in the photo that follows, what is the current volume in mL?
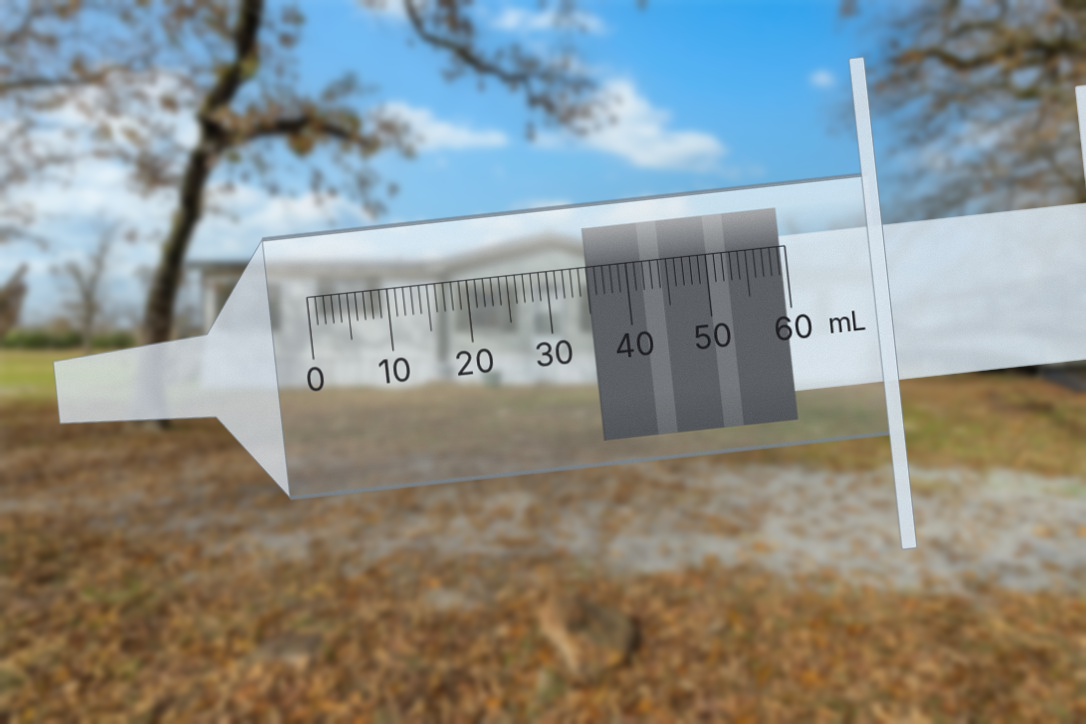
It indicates 35 mL
